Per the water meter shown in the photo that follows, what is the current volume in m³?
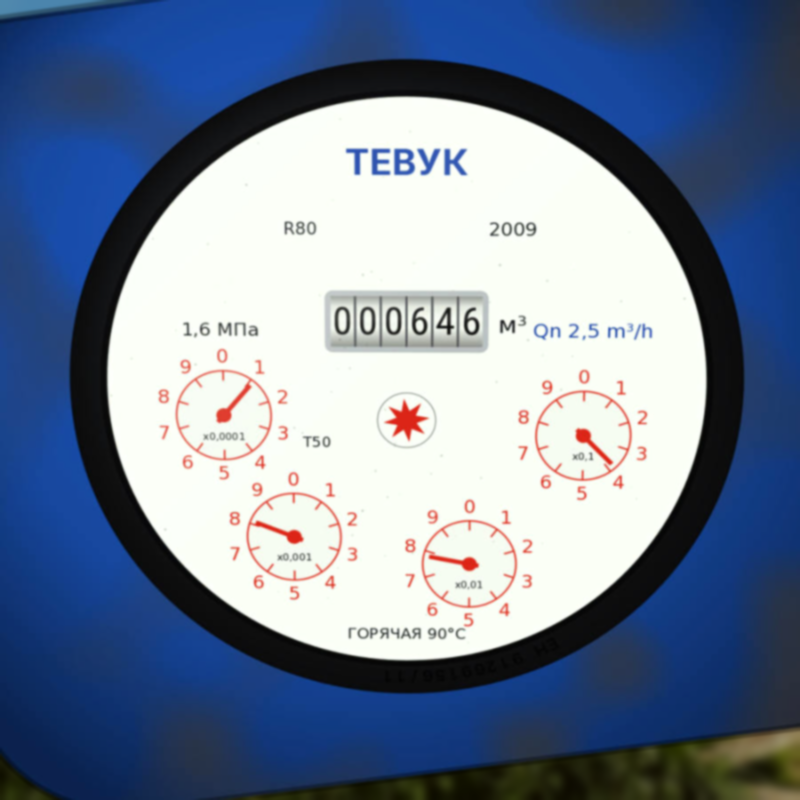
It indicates 646.3781 m³
